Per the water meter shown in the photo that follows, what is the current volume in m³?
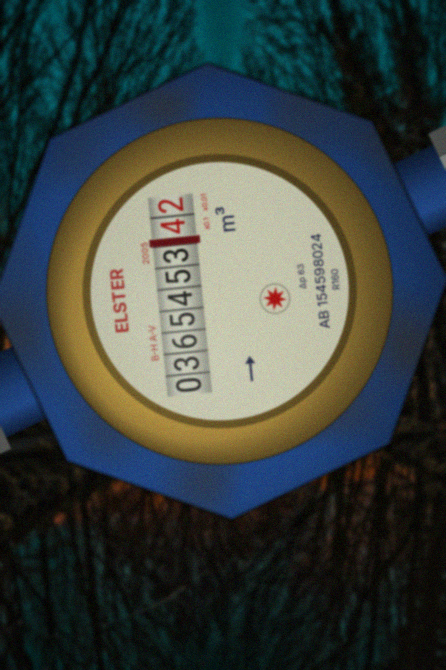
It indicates 365453.42 m³
